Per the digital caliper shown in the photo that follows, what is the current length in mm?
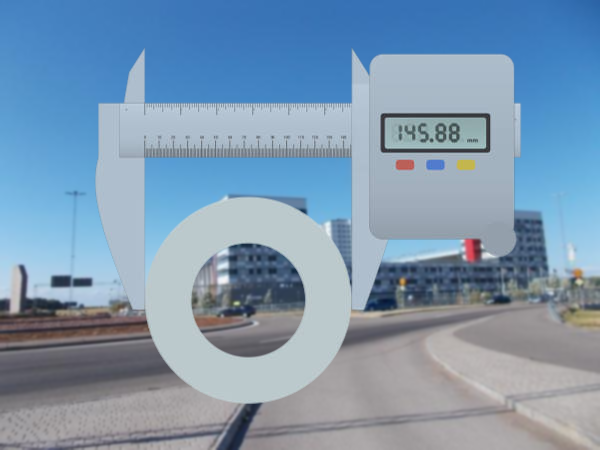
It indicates 145.88 mm
